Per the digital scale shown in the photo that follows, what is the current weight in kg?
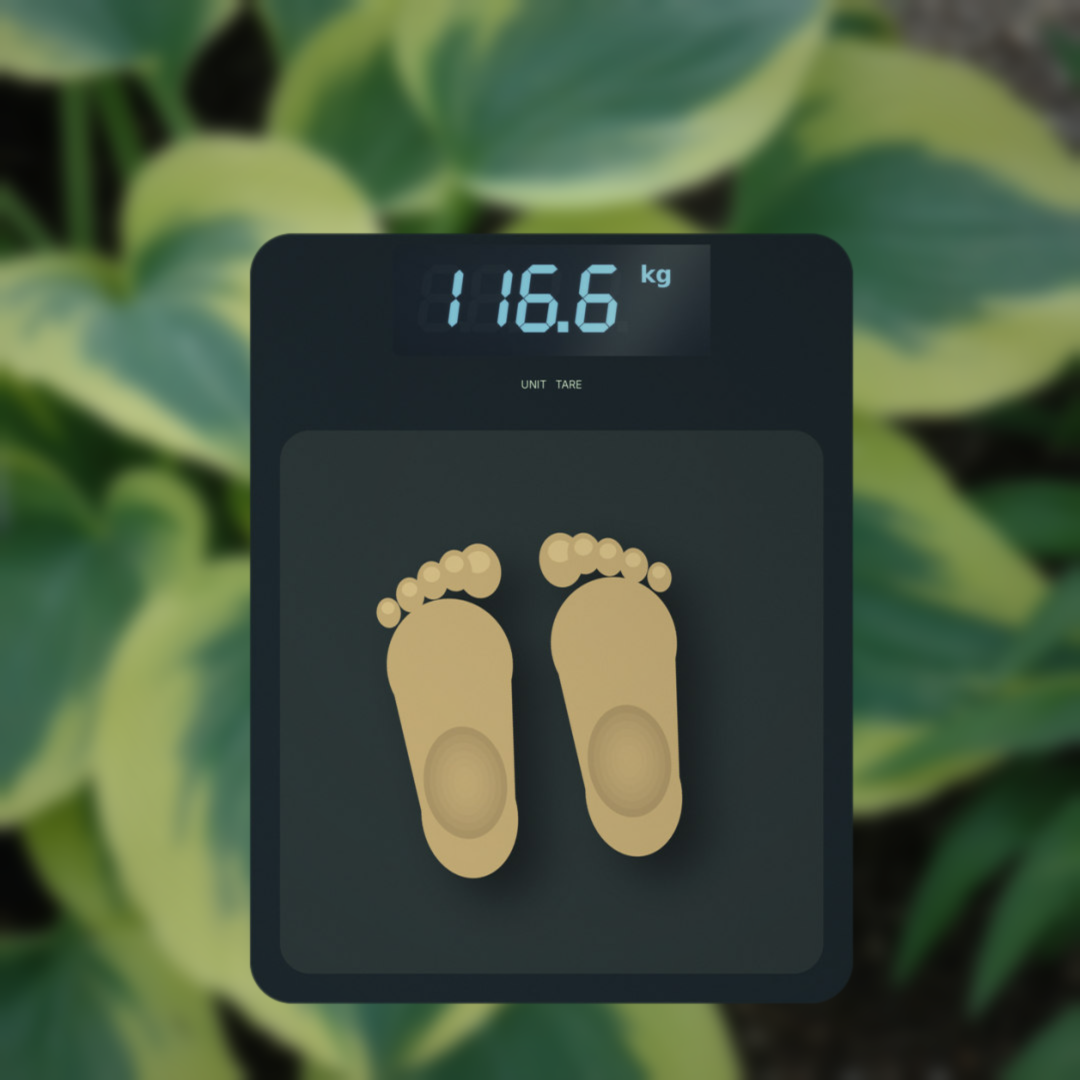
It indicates 116.6 kg
